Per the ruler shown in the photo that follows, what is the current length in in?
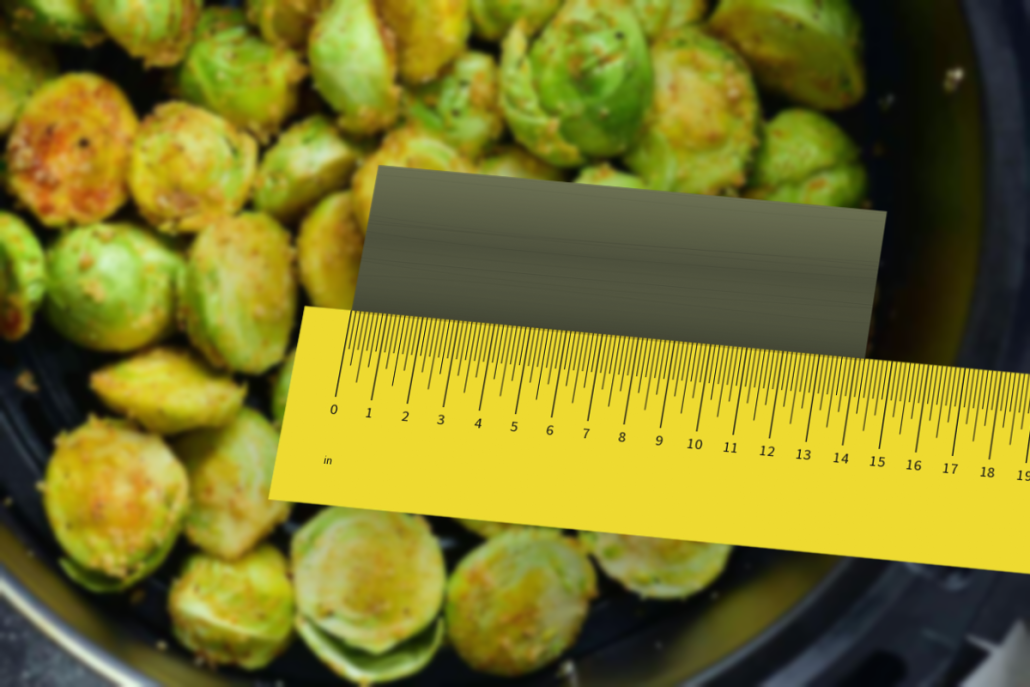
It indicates 14.25 in
